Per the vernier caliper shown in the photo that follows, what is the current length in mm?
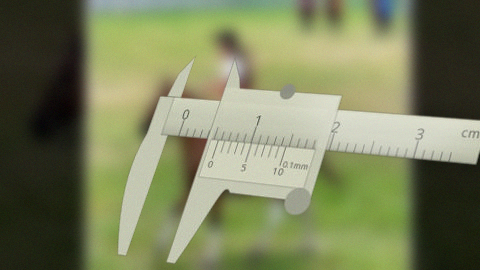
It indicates 5.6 mm
